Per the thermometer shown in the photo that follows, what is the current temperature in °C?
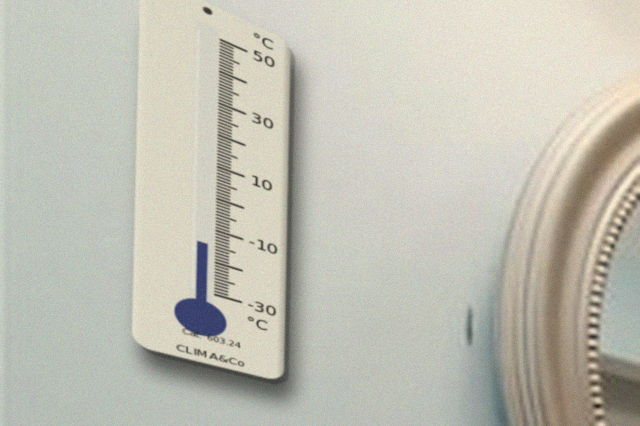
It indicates -15 °C
